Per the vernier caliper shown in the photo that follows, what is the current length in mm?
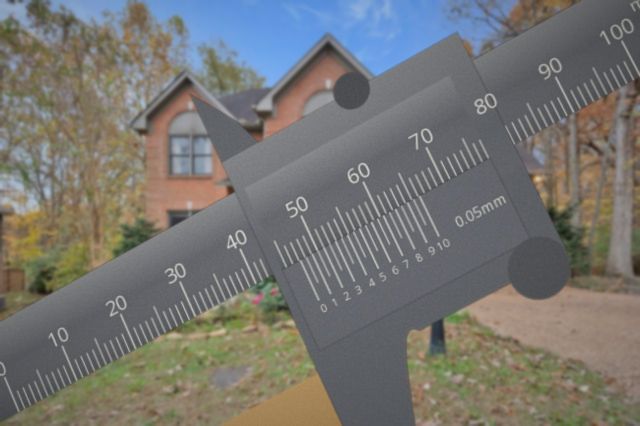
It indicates 47.2 mm
